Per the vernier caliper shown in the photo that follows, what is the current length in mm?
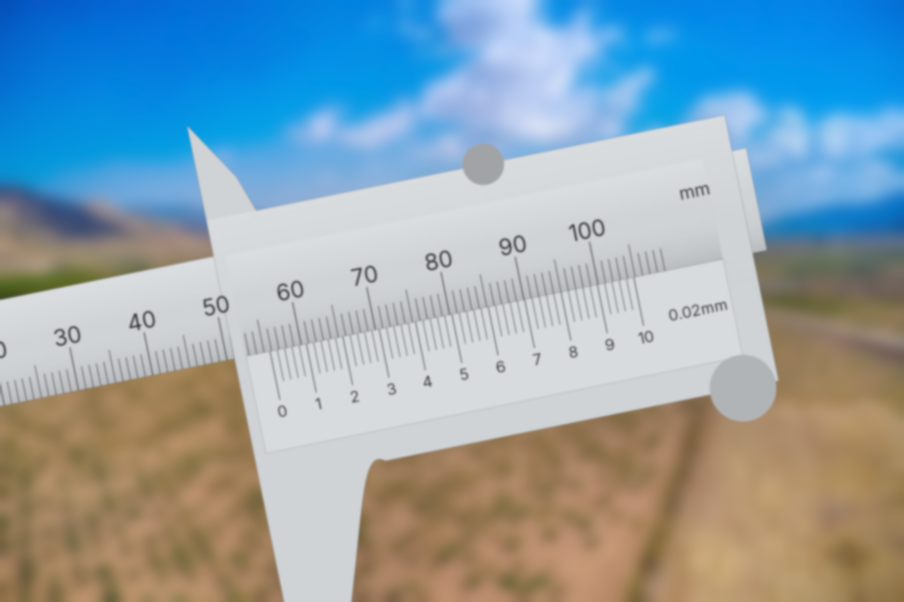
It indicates 55.8 mm
